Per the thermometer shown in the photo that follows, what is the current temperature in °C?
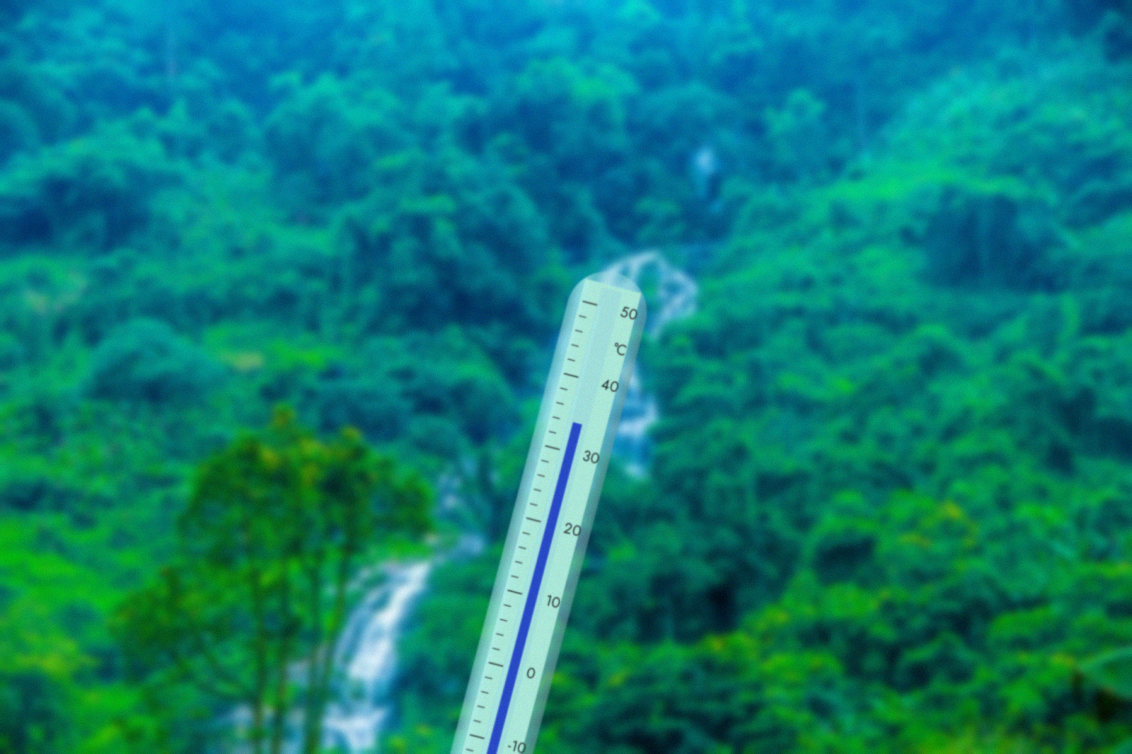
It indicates 34 °C
